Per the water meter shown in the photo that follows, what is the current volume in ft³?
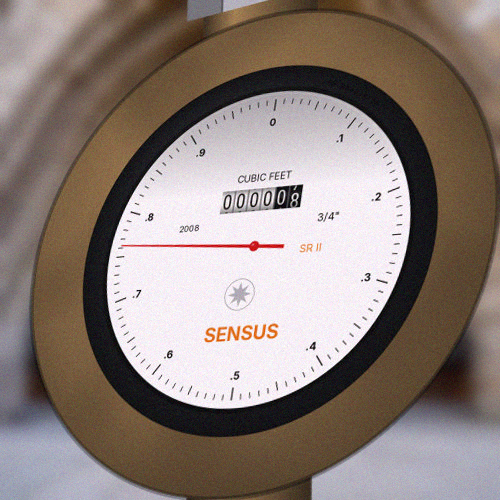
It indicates 7.76 ft³
